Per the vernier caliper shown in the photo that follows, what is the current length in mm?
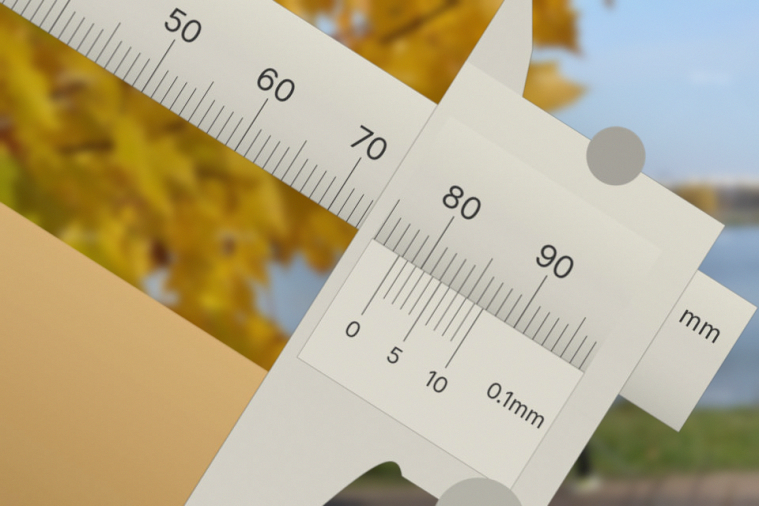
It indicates 77.7 mm
